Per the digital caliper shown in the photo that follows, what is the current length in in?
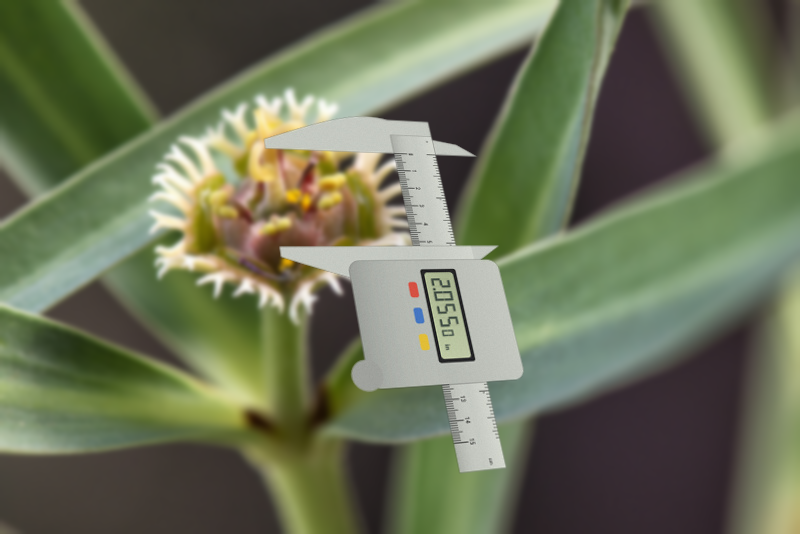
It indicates 2.0550 in
